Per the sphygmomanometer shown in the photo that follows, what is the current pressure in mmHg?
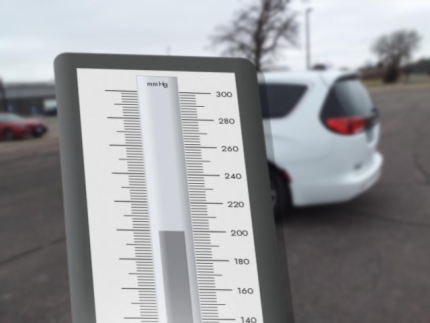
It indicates 200 mmHg
